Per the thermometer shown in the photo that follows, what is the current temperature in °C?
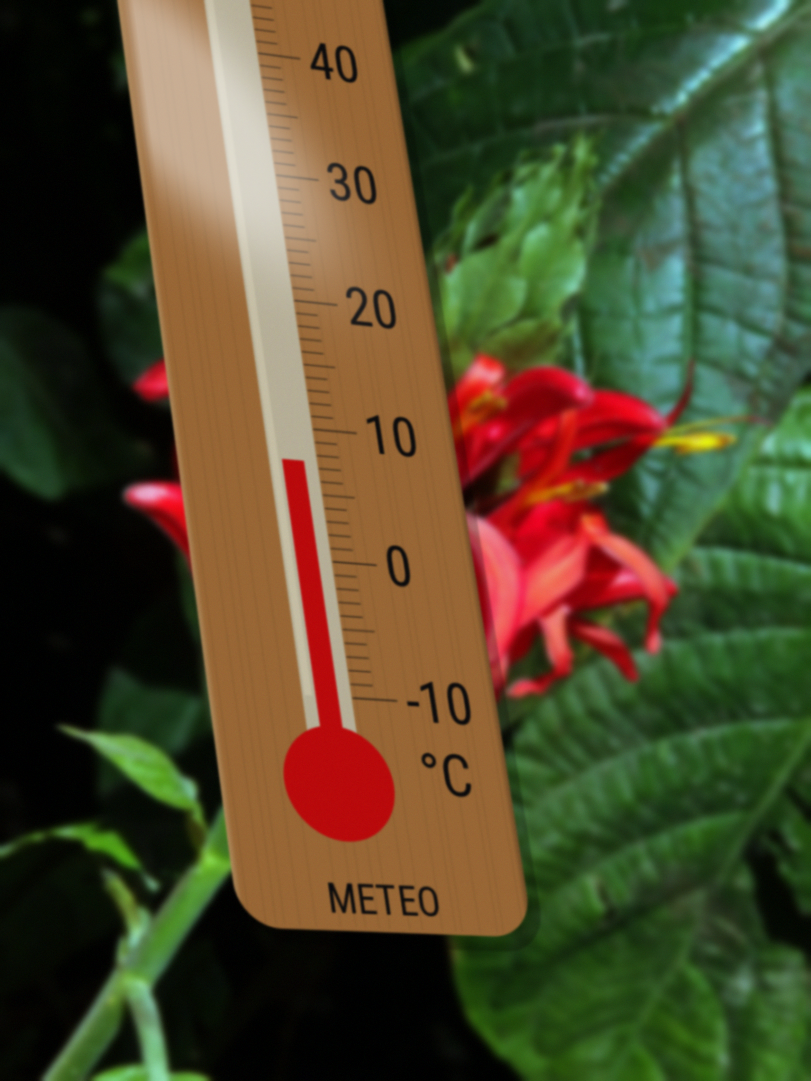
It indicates 7.5 °C
